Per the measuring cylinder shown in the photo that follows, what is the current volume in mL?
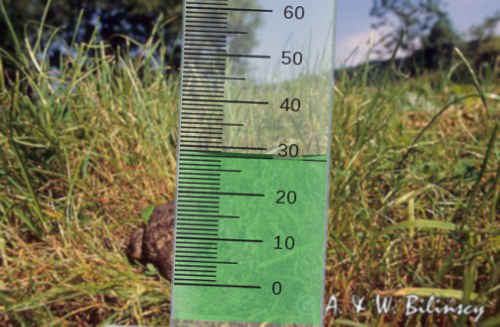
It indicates 28 mL
